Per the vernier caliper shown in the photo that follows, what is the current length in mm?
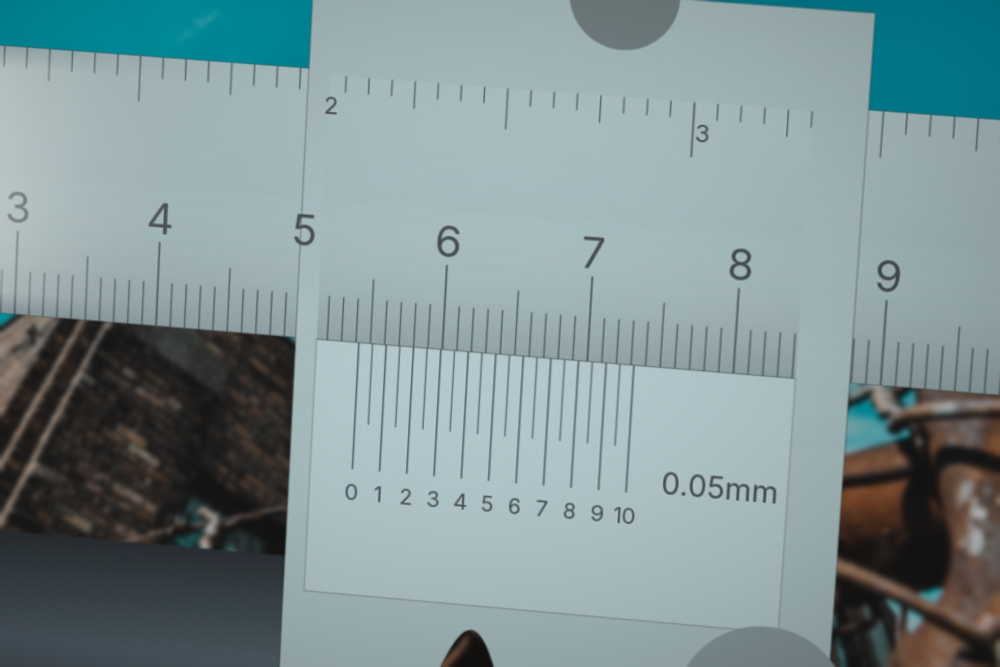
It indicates 54.2 mm
